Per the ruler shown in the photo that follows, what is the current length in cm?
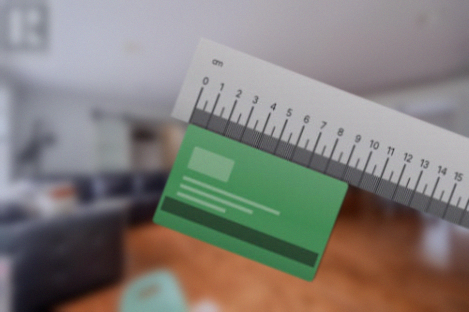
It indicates 9.5 cm
